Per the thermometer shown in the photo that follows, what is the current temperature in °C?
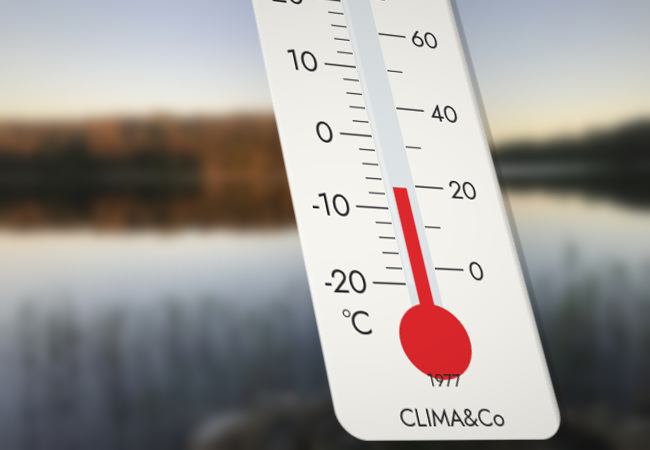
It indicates -7 °C
